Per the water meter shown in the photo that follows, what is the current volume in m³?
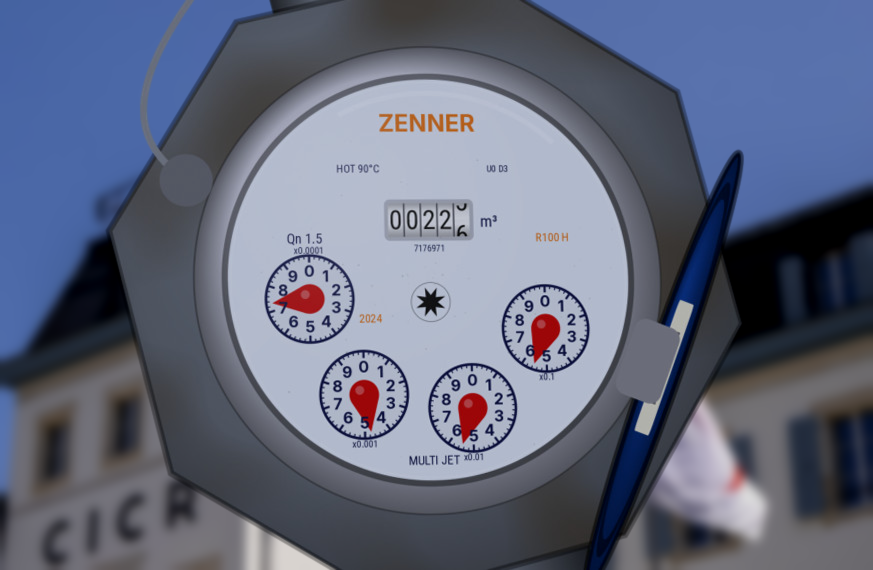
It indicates 225.5547 m³
